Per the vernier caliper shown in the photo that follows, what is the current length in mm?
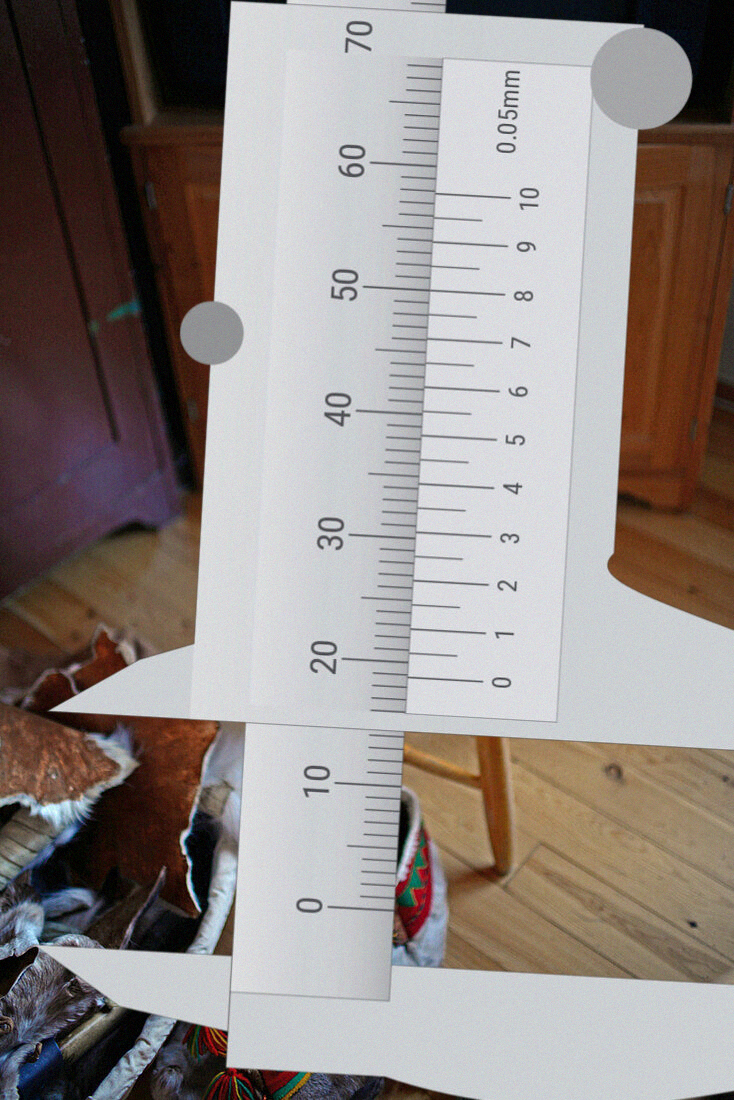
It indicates 18.8 mm
